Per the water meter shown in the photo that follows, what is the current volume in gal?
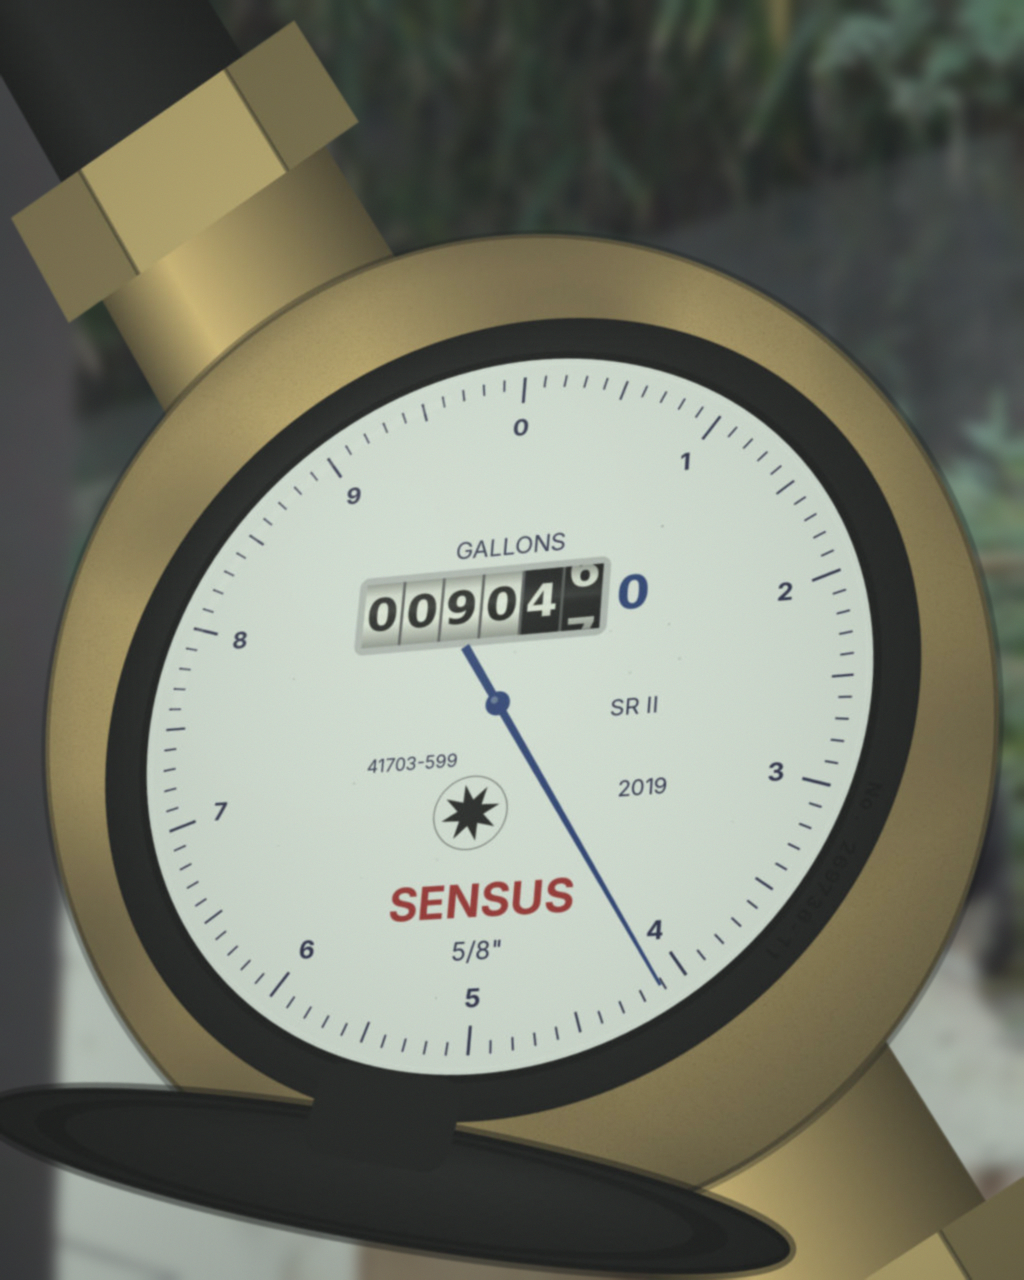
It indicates 90464.1 gal
